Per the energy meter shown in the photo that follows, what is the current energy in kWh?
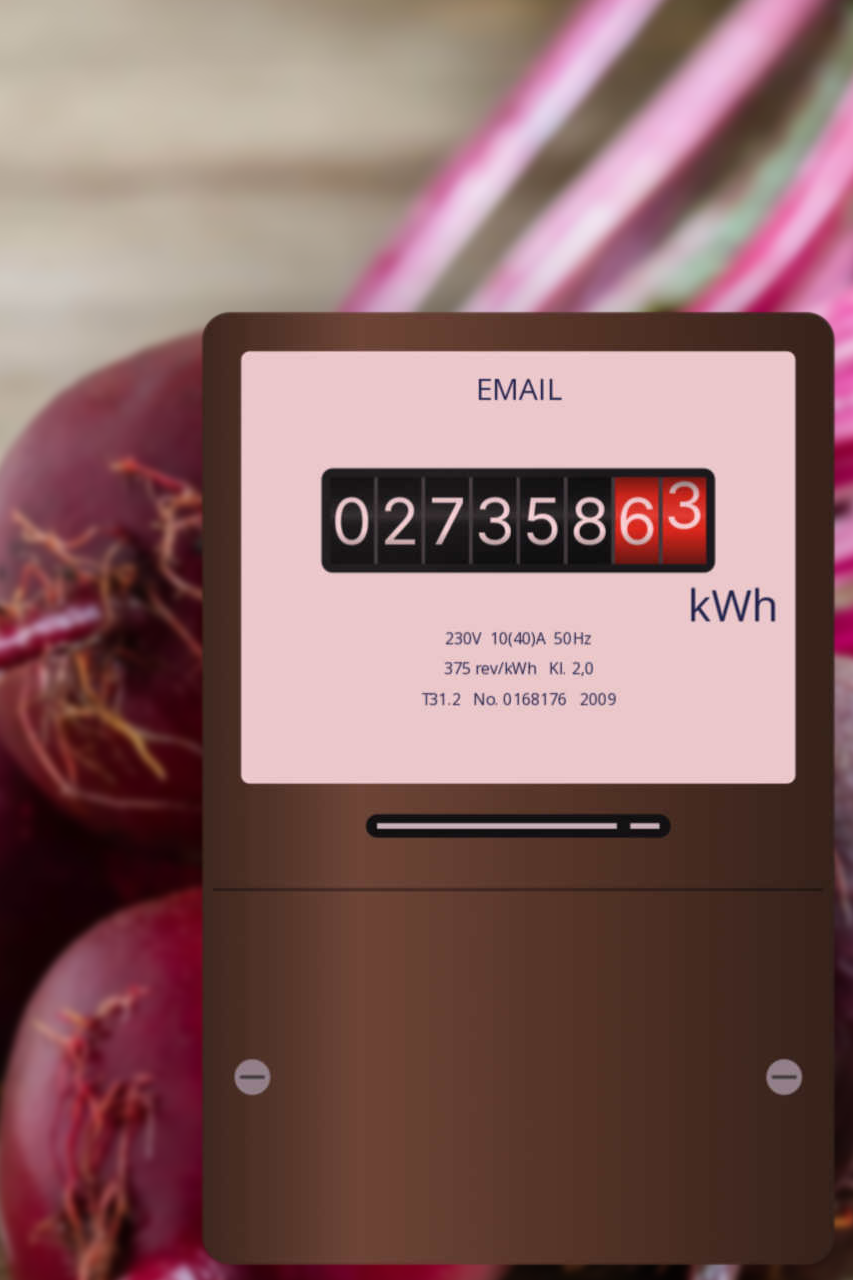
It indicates 27358.63 kWh
